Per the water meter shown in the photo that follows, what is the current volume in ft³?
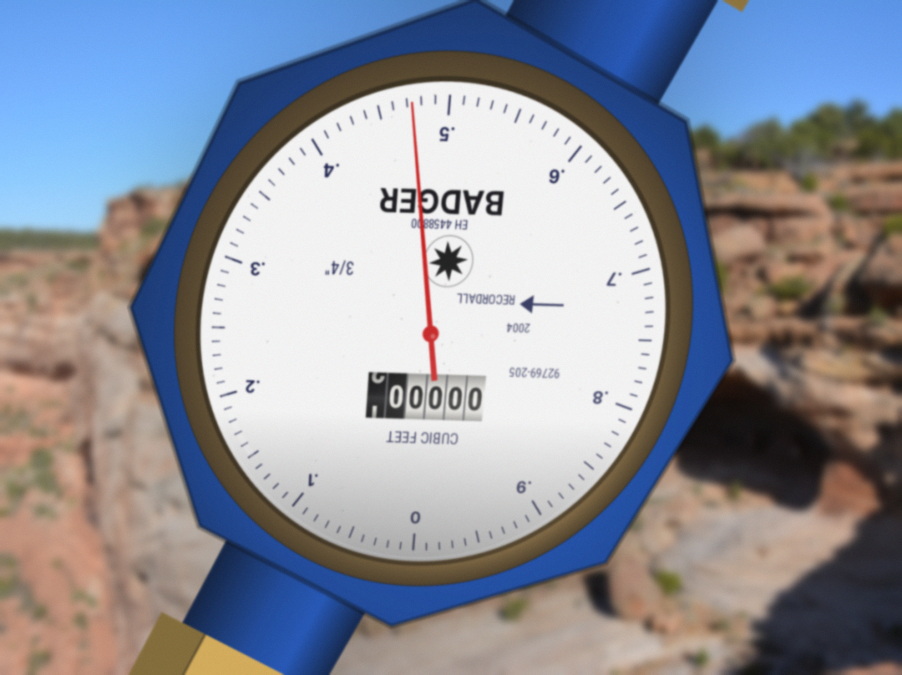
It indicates 1.47 ft³
